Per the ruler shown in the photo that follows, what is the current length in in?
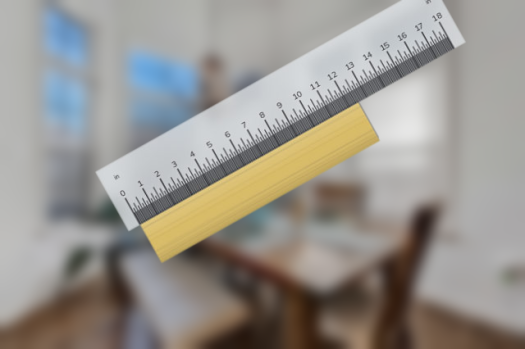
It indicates 12.5 in
